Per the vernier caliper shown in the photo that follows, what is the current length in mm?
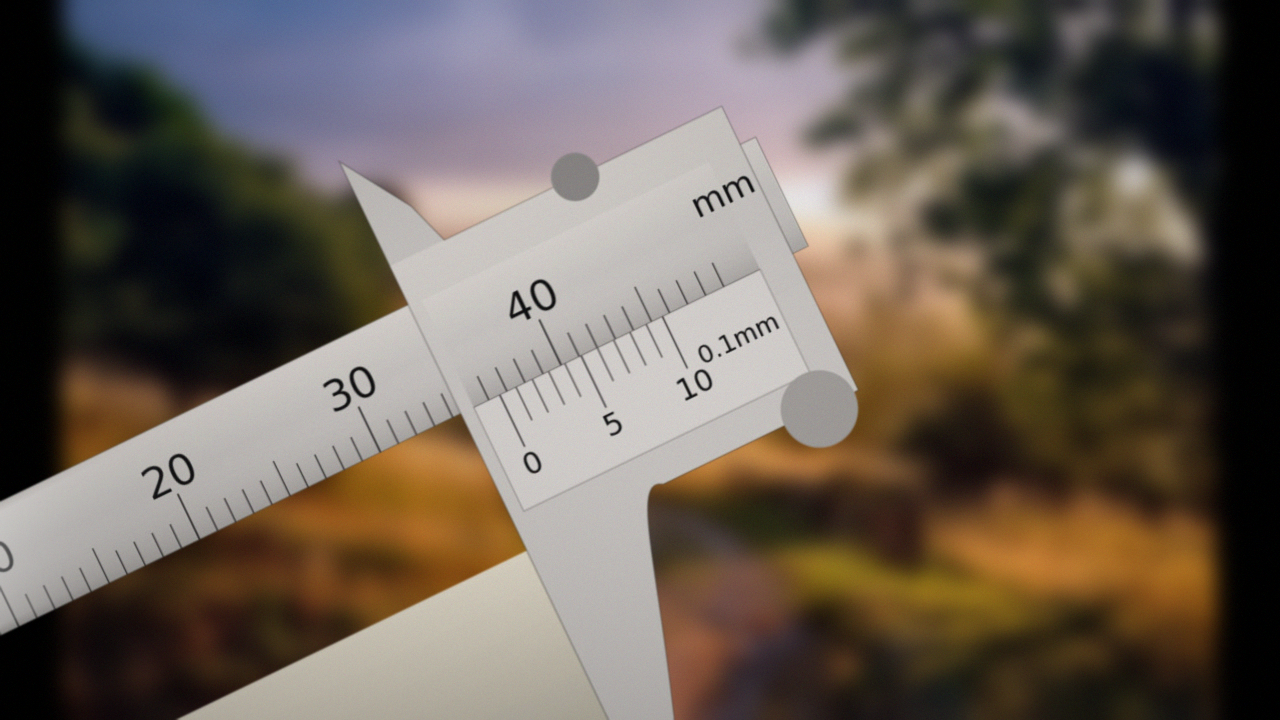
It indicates 36.6 mm
